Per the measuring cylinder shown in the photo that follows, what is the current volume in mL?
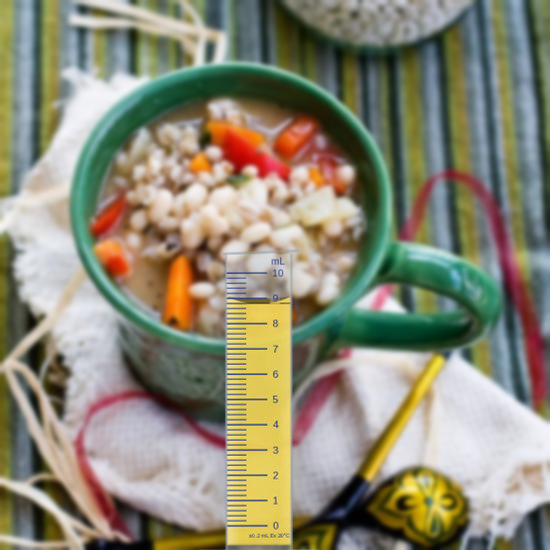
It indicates 8.8 mL
